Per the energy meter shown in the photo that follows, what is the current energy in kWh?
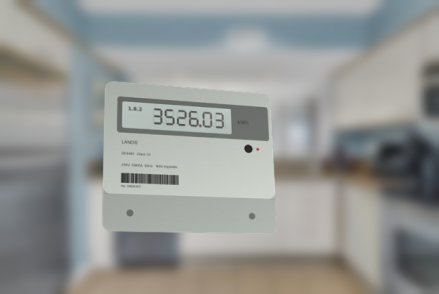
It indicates 3526.03 kWh
